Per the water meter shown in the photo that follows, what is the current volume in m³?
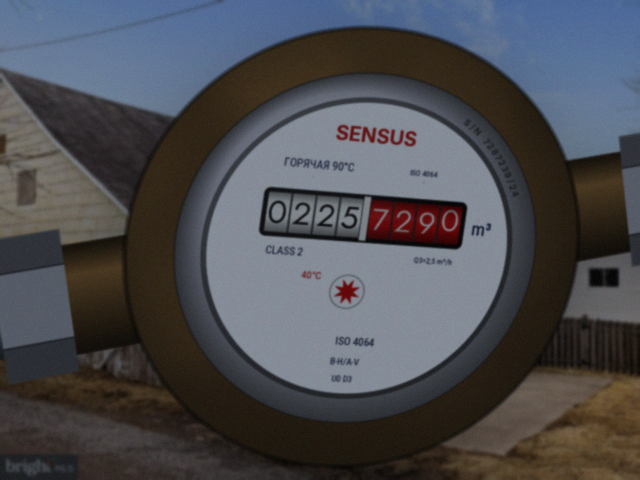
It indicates 225.7290 m³
